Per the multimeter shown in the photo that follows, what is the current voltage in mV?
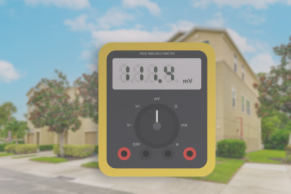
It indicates 111.4 mV
